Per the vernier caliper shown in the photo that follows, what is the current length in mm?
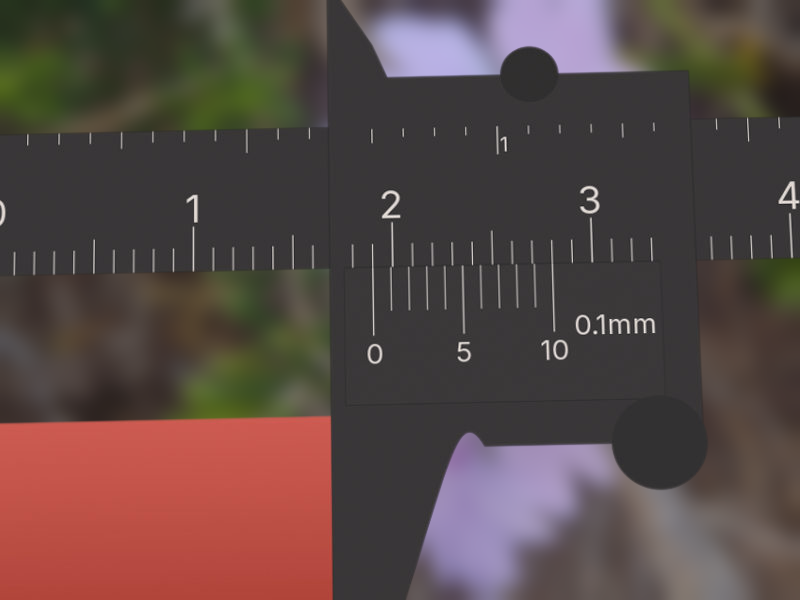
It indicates 19.0 mm
